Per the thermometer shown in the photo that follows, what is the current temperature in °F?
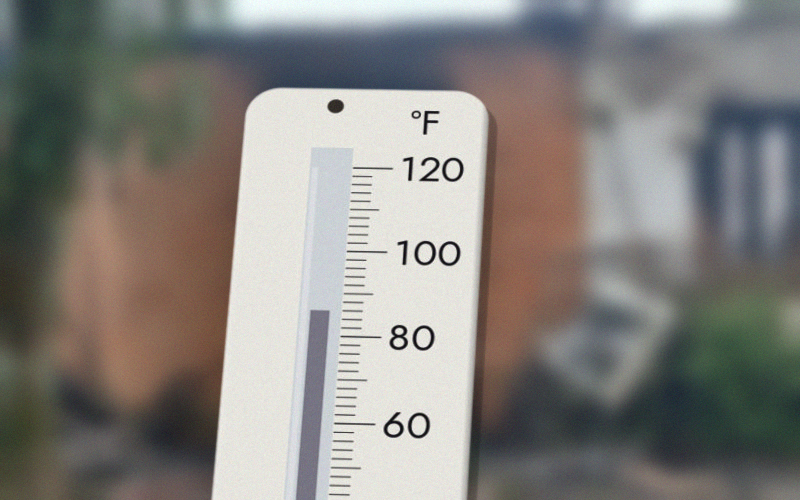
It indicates 86 °F
